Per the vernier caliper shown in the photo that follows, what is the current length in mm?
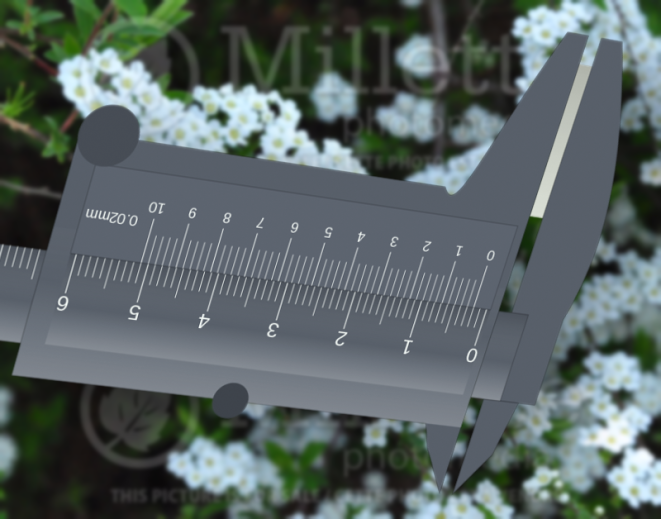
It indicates 2.0 mm
